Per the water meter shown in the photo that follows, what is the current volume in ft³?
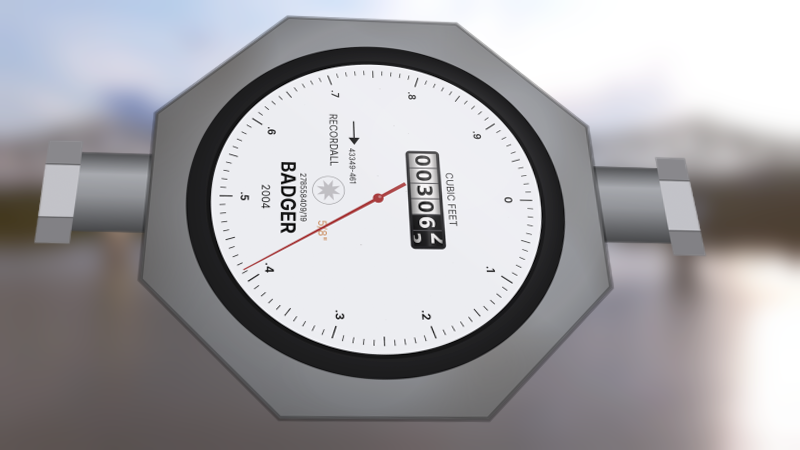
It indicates 3062.41 ft³
